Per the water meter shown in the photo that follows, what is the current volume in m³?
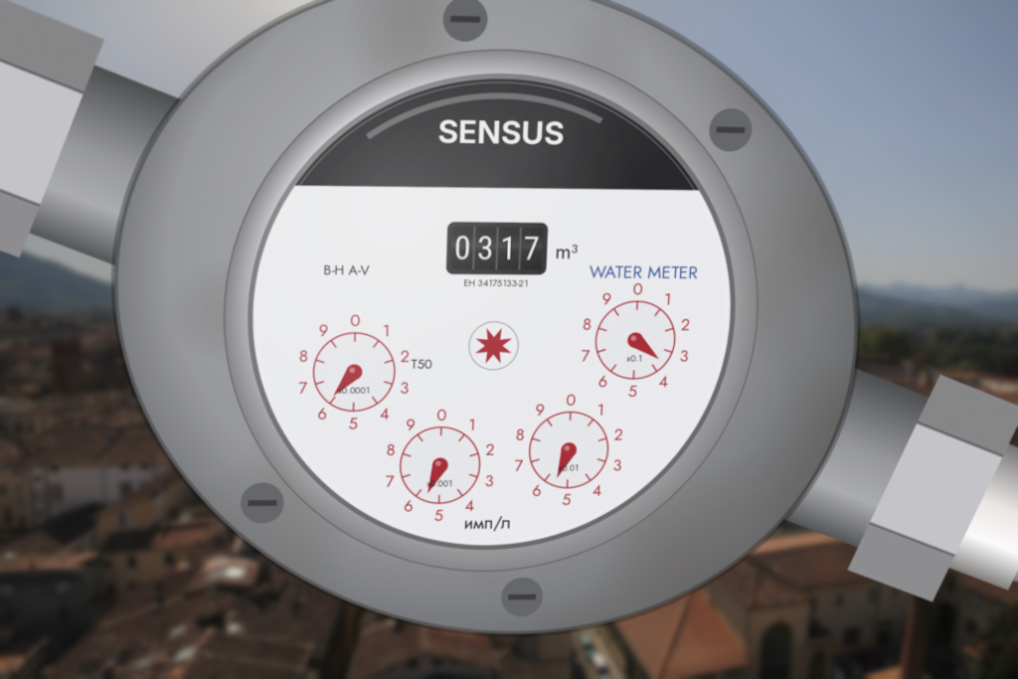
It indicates 317.3556 m³
